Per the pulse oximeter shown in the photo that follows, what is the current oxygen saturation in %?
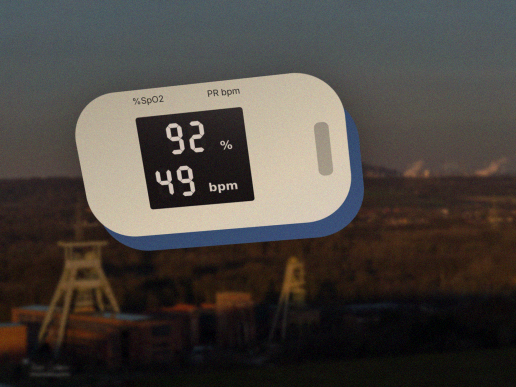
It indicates 92 %
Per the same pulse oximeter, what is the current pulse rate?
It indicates 49 bpm
